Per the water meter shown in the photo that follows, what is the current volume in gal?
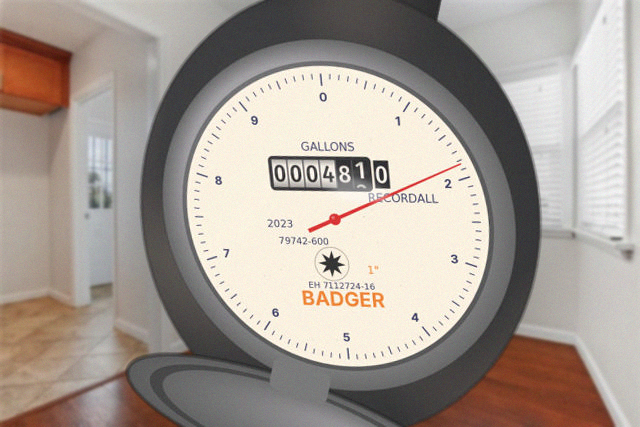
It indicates 4811.8 gal
